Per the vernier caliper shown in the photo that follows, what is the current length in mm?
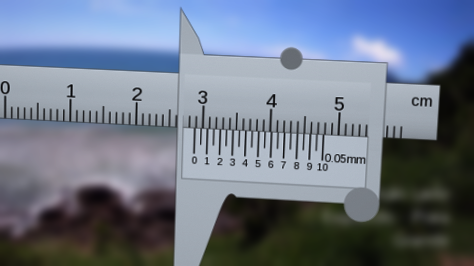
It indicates 28.8 mm
